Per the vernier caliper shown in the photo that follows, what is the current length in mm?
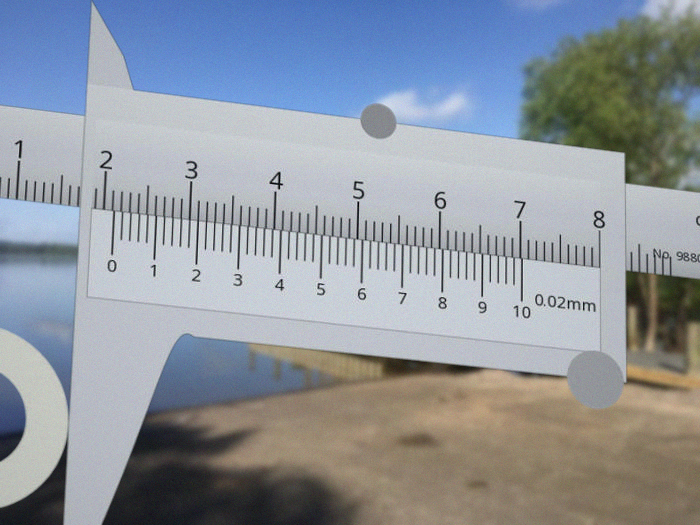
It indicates 21.2 mm
